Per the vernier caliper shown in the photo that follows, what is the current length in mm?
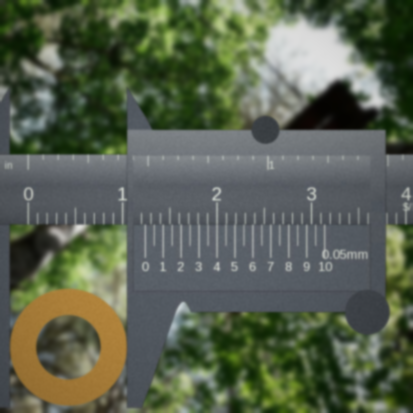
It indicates 12.4 mm
